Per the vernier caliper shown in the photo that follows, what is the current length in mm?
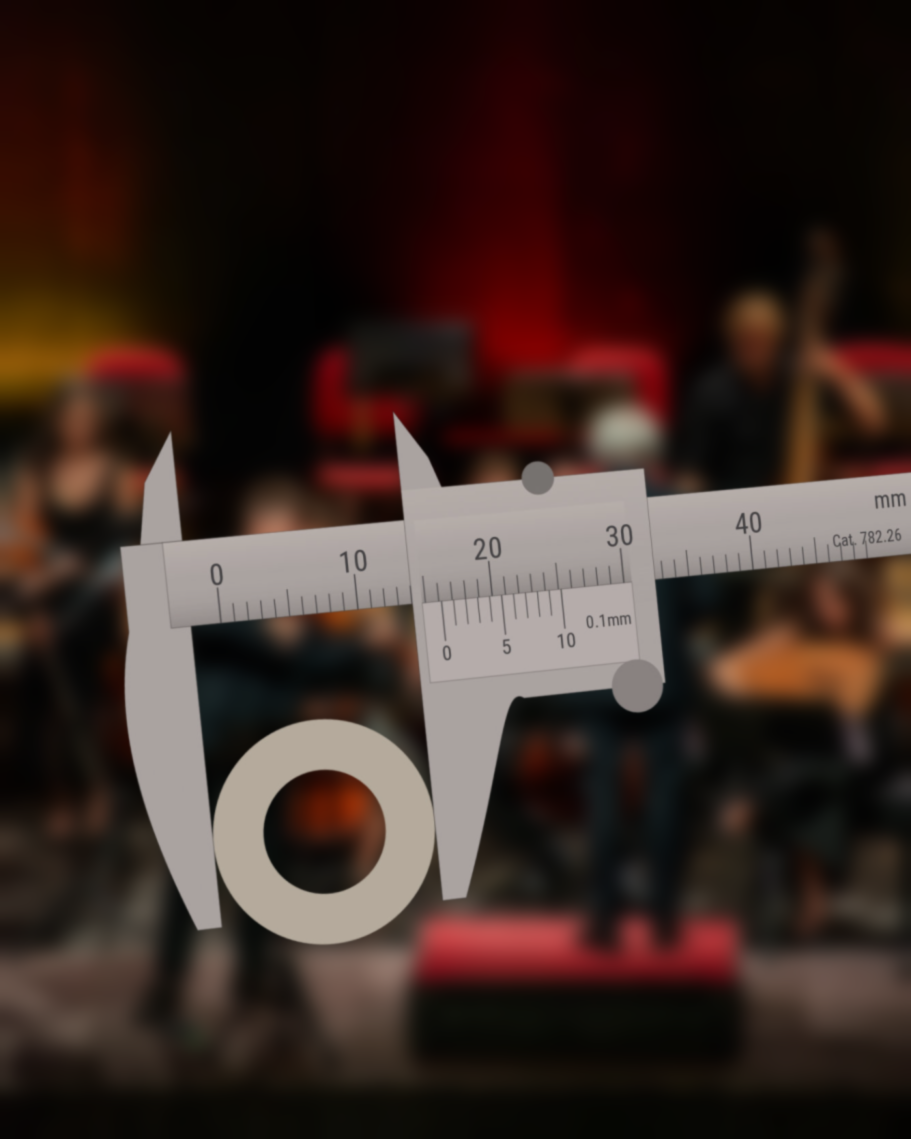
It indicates 16.2 mm
